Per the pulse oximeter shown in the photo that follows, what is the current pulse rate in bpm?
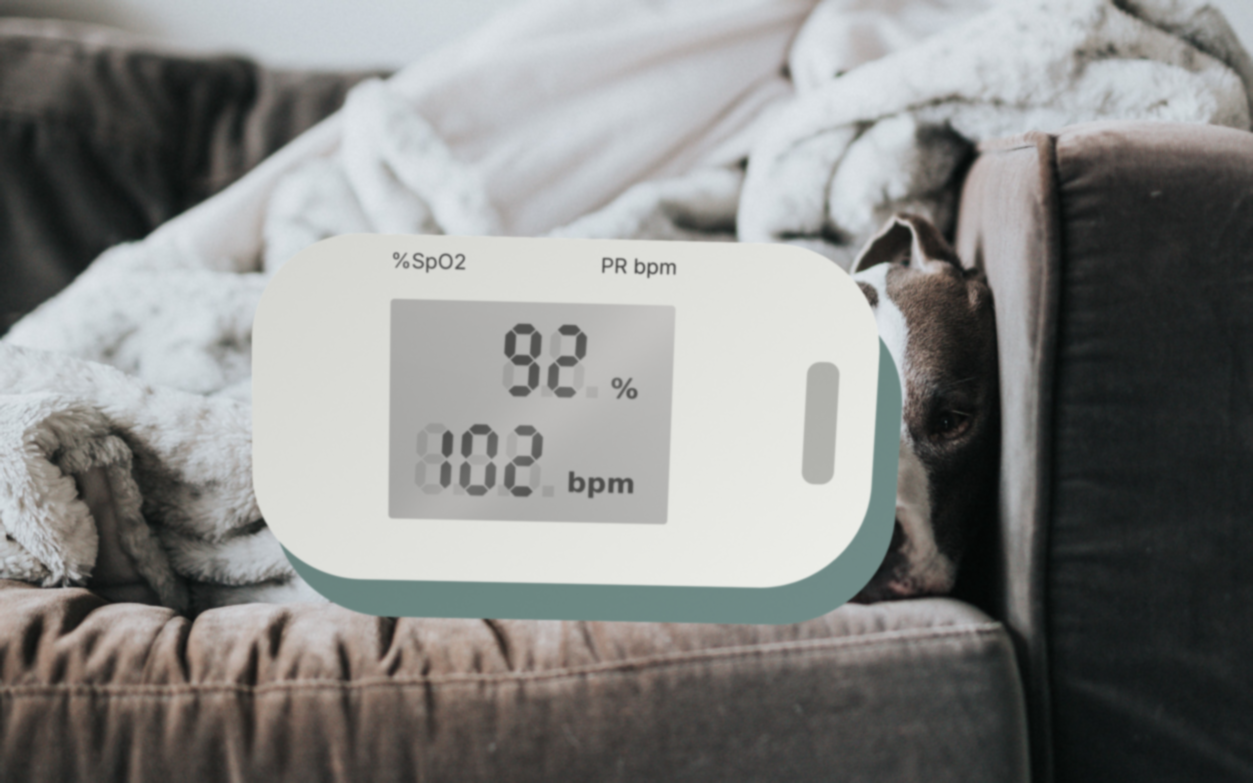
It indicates 102 bpm
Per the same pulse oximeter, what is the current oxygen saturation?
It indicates 92 %
